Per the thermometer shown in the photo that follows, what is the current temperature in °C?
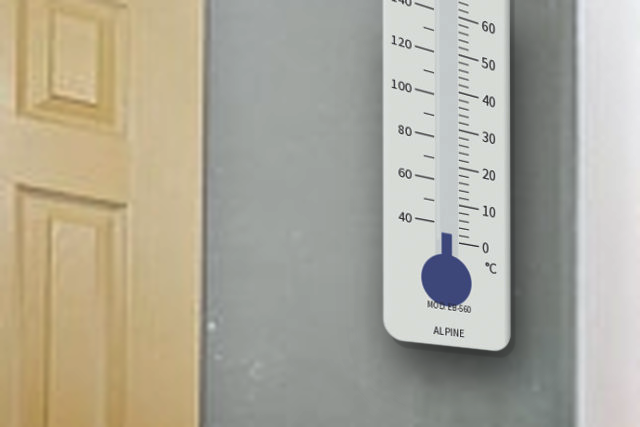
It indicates 2 °C
